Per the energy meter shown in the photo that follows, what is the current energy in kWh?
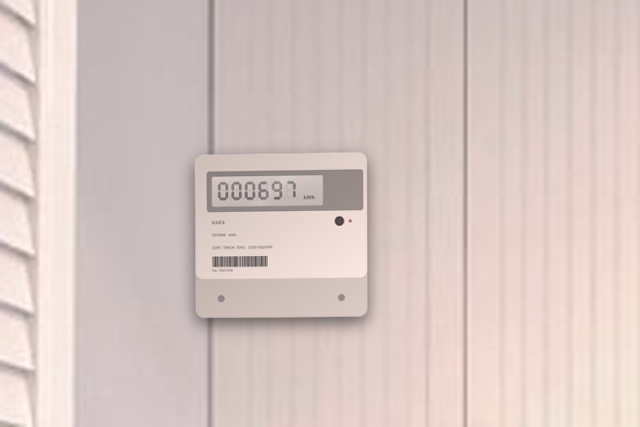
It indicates 697 kWh
